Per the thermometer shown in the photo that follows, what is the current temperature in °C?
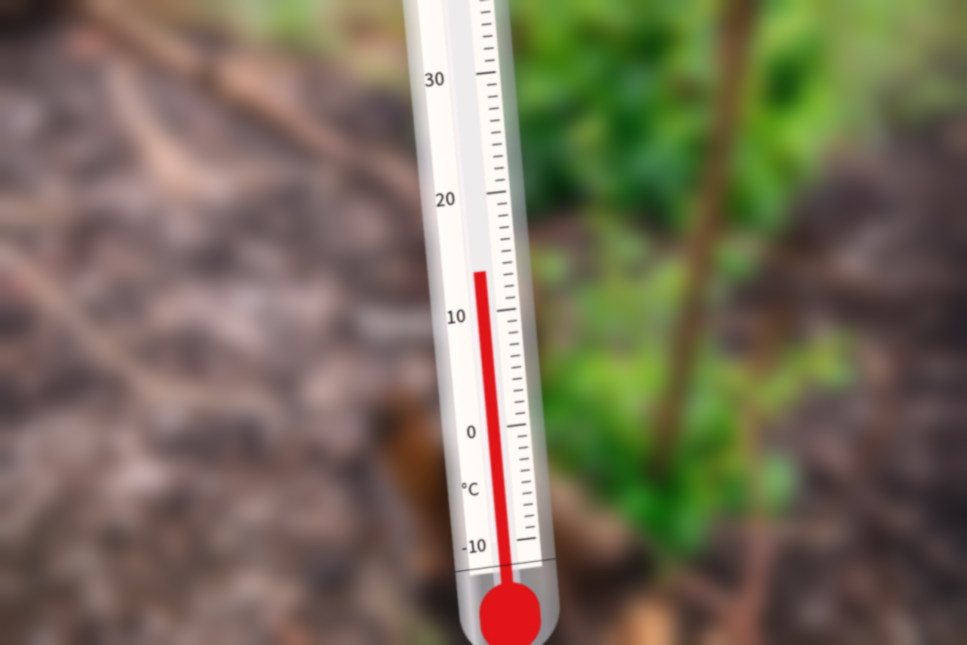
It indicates 13.5 °C
